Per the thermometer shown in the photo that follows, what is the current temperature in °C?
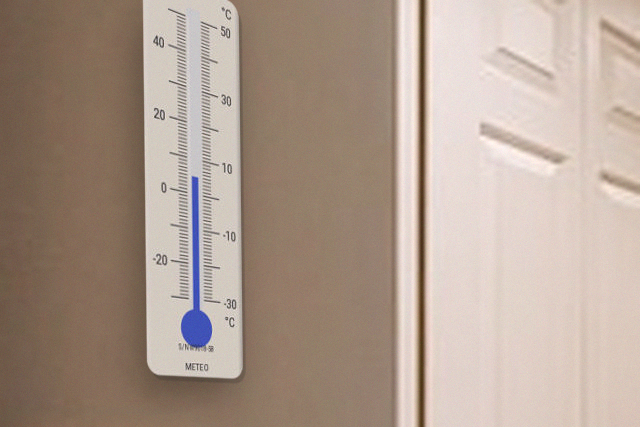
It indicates 5 °C
